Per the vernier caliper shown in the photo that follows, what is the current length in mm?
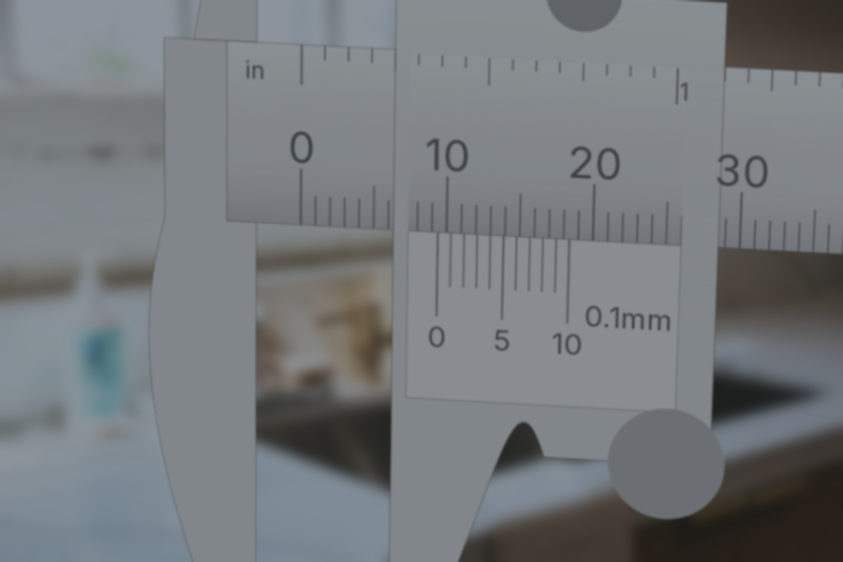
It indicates 9.4 mm
